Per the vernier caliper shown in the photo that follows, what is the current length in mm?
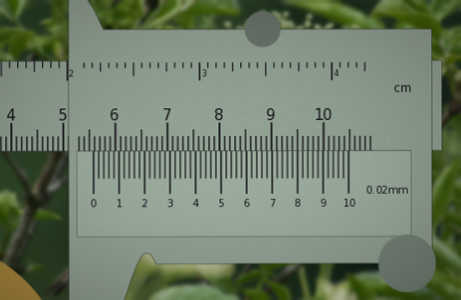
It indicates 55.8 mm
